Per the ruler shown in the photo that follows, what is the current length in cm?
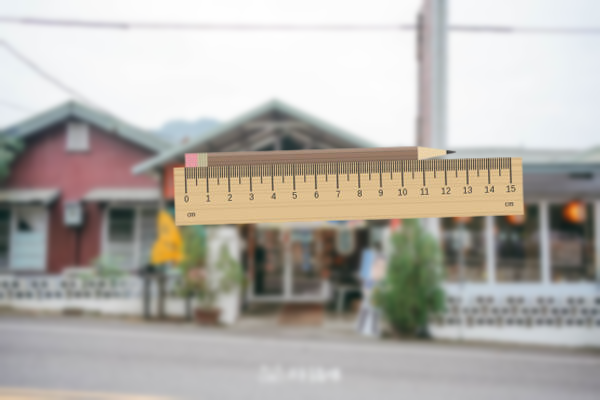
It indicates 12.5 cm
